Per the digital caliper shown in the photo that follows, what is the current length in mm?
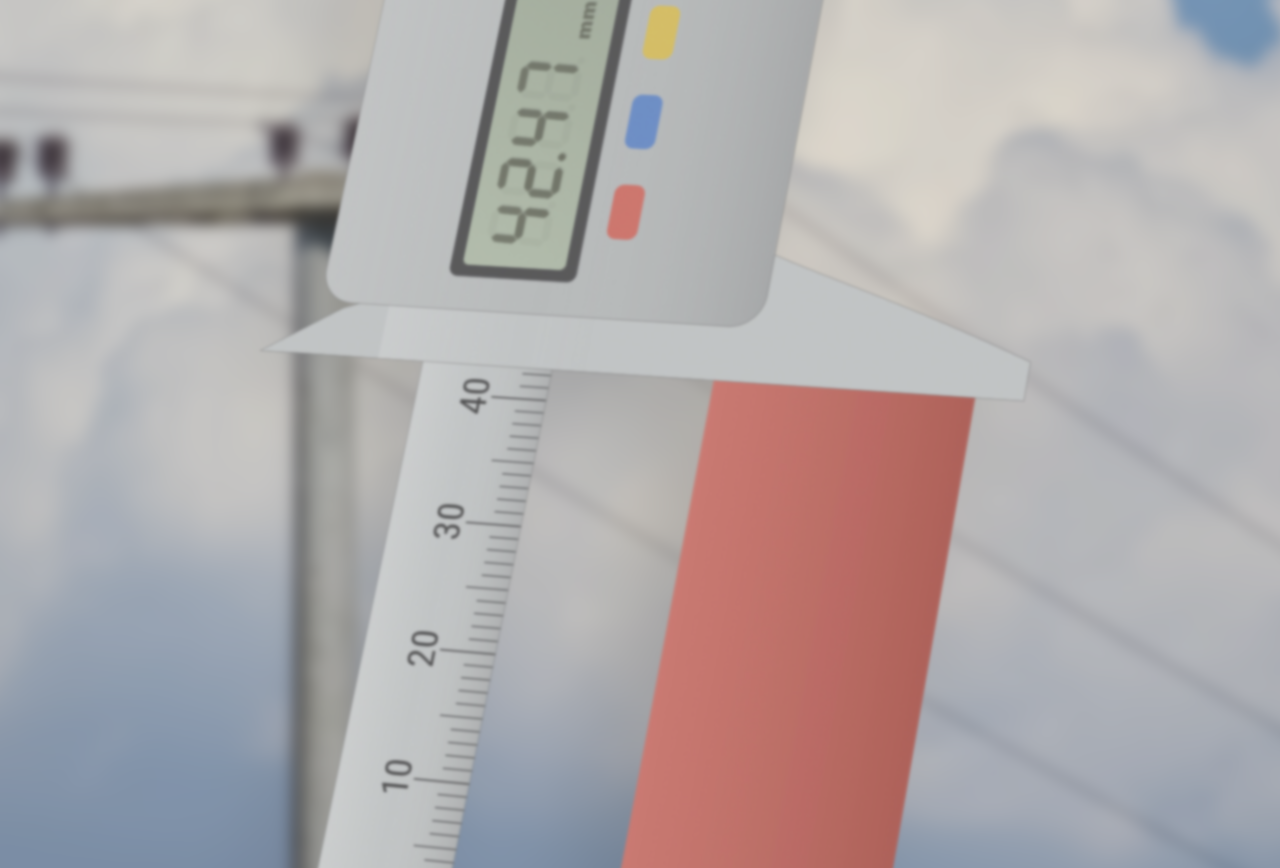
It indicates 42.47 mm
